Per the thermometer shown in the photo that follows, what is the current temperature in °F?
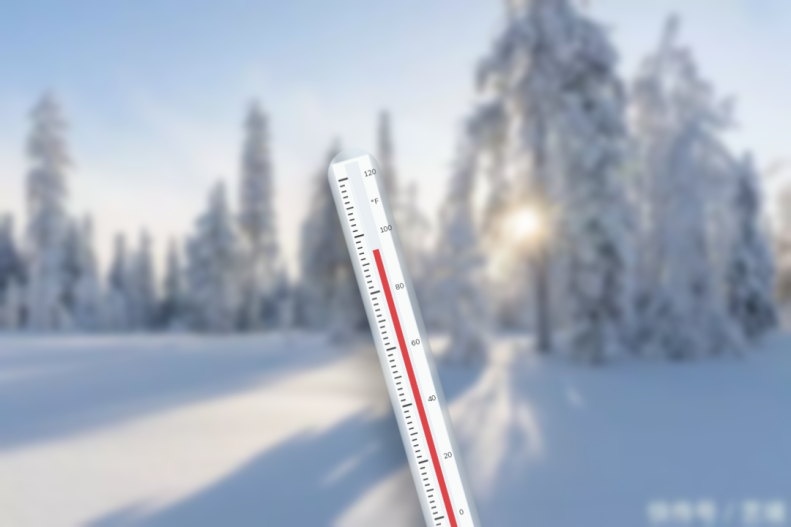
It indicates 94 °F
